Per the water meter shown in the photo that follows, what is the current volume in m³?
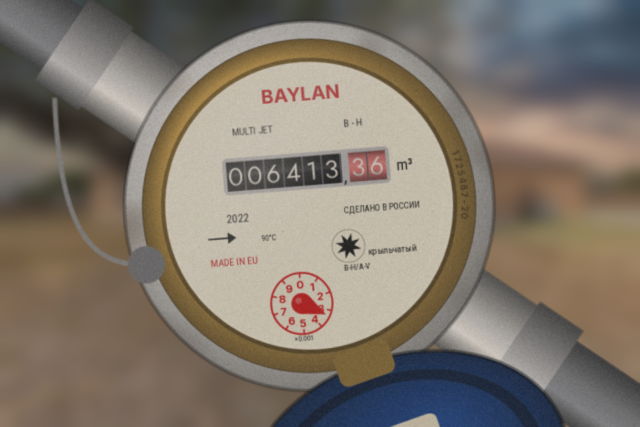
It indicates 6413.363 m³
